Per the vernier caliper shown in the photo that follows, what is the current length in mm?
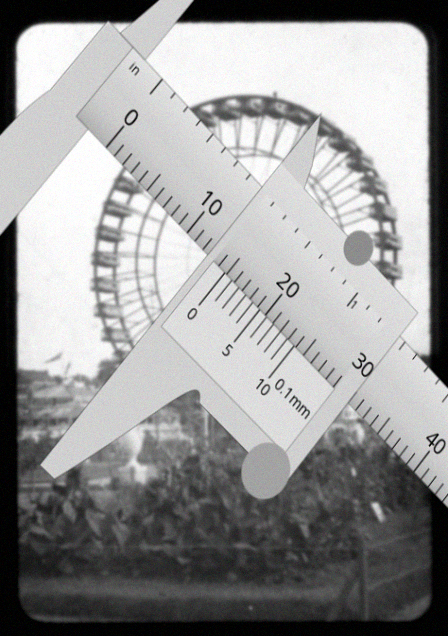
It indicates 14.8 mm
